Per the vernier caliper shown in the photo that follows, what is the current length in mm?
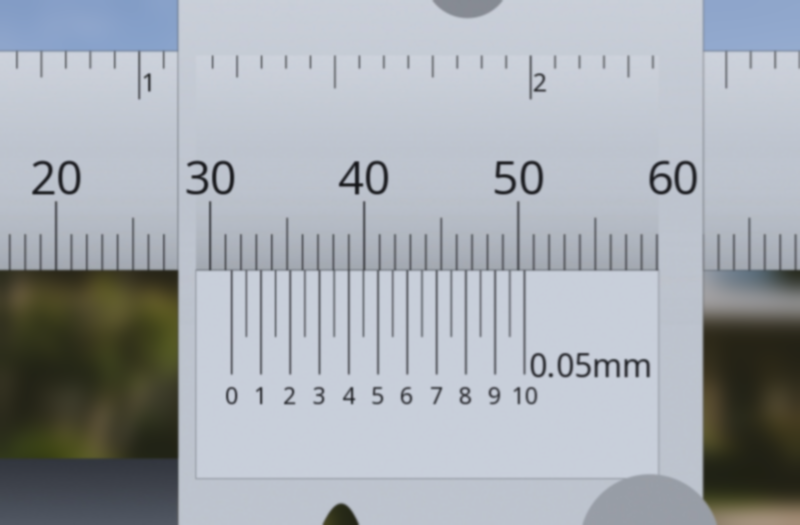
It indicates 31.4 mm
